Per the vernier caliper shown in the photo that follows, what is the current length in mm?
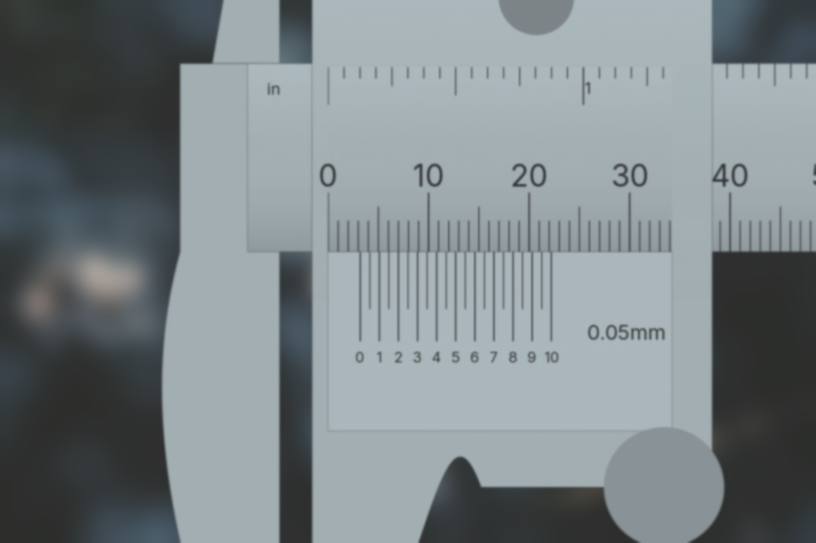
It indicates 3.2 mm
